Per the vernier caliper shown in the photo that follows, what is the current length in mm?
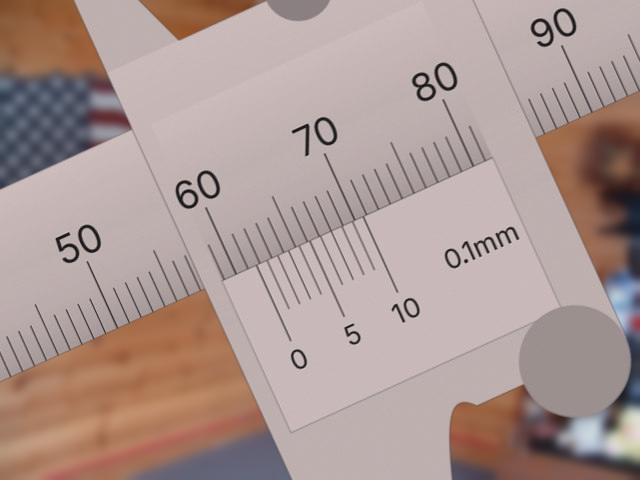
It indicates 61.7 mm
